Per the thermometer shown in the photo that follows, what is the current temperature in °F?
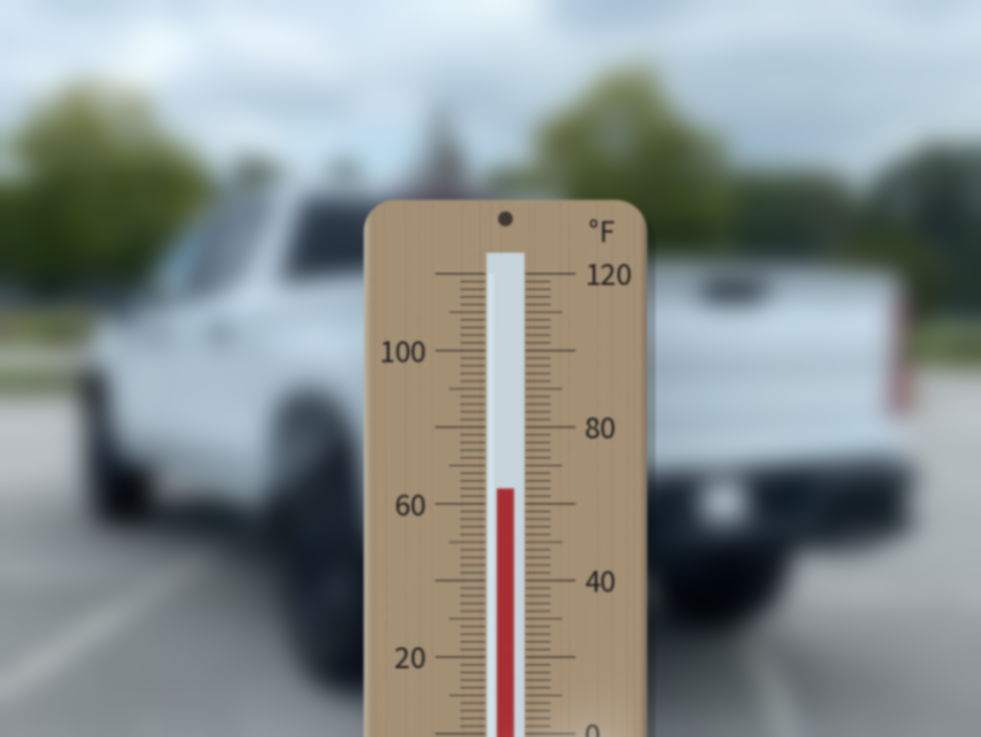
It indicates 64 °F
